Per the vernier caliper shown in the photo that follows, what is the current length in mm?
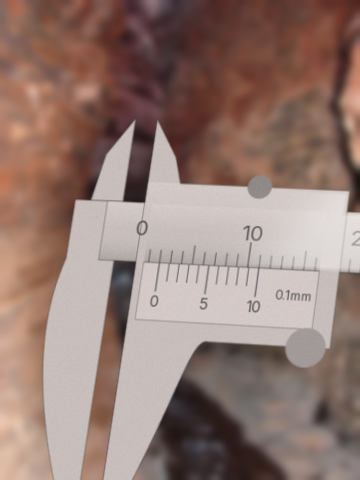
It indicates 2.0 mm
